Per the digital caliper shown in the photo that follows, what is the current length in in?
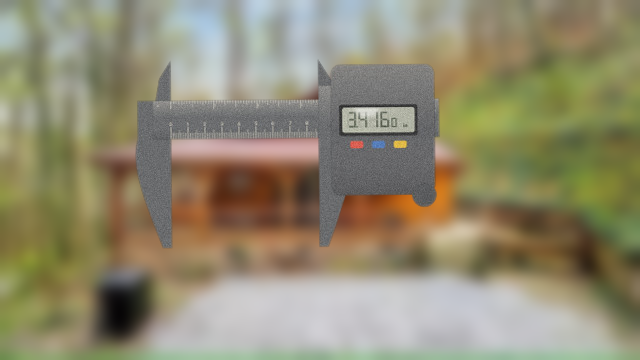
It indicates 3.4160 in
